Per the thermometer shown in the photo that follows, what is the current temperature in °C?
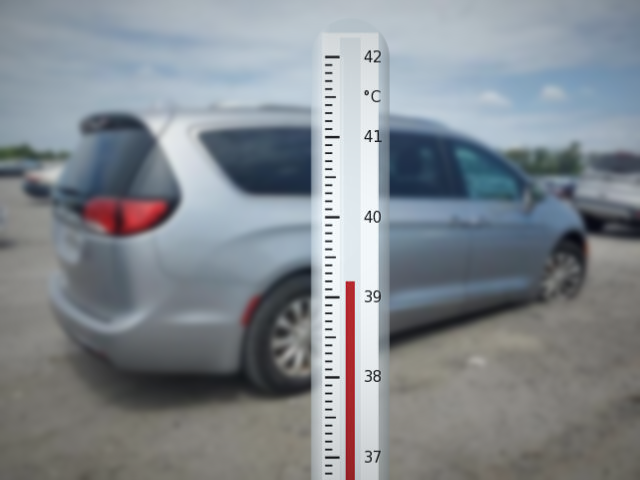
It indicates 39.2 °C
